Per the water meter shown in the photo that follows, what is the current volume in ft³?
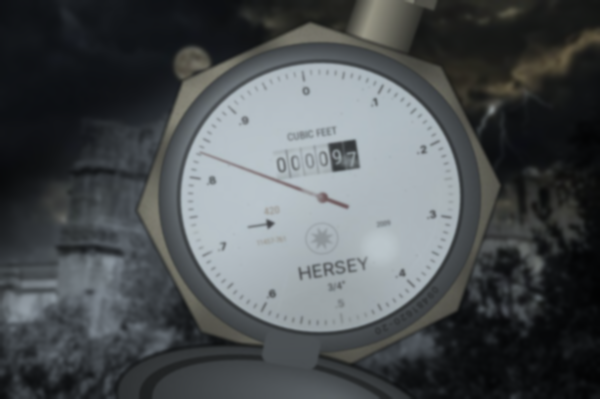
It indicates 96.83 ft³
